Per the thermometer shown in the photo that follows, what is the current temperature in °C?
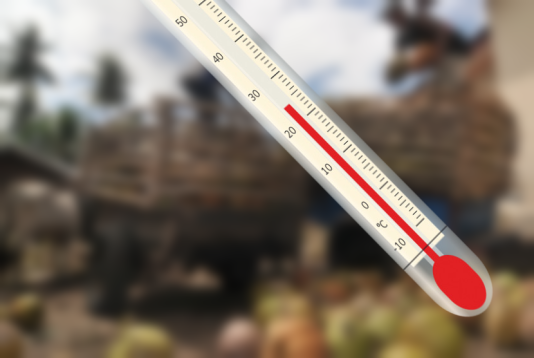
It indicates 24 °C
